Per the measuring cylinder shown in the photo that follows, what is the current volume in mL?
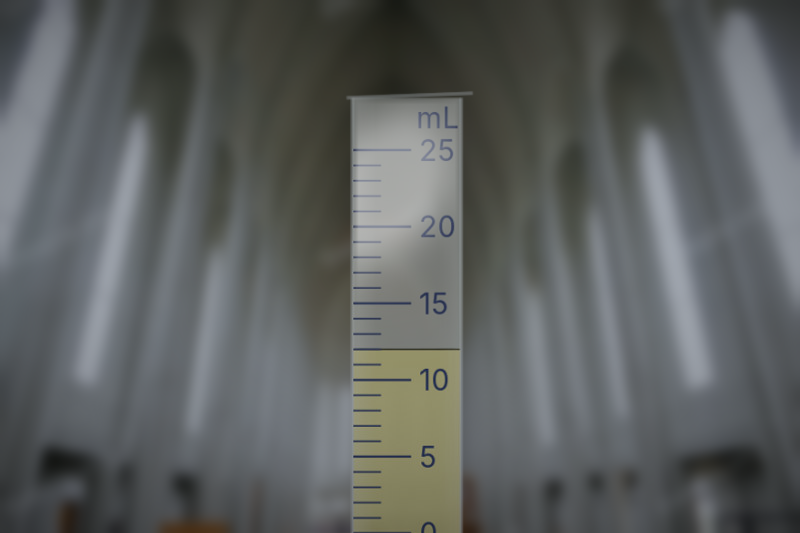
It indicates 12 mL
